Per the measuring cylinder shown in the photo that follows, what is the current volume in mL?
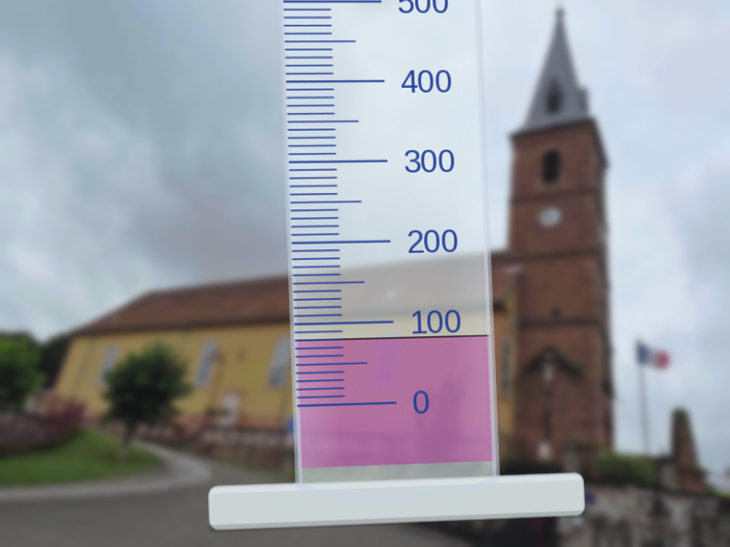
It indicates 80 mL
